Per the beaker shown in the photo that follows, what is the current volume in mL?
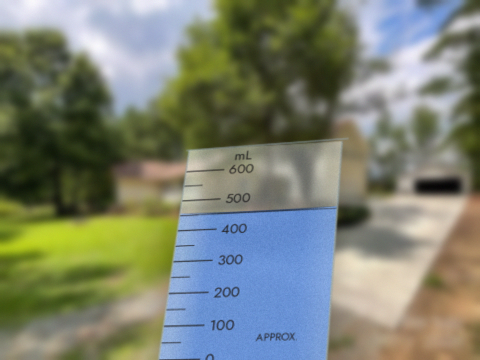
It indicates 450 mL
